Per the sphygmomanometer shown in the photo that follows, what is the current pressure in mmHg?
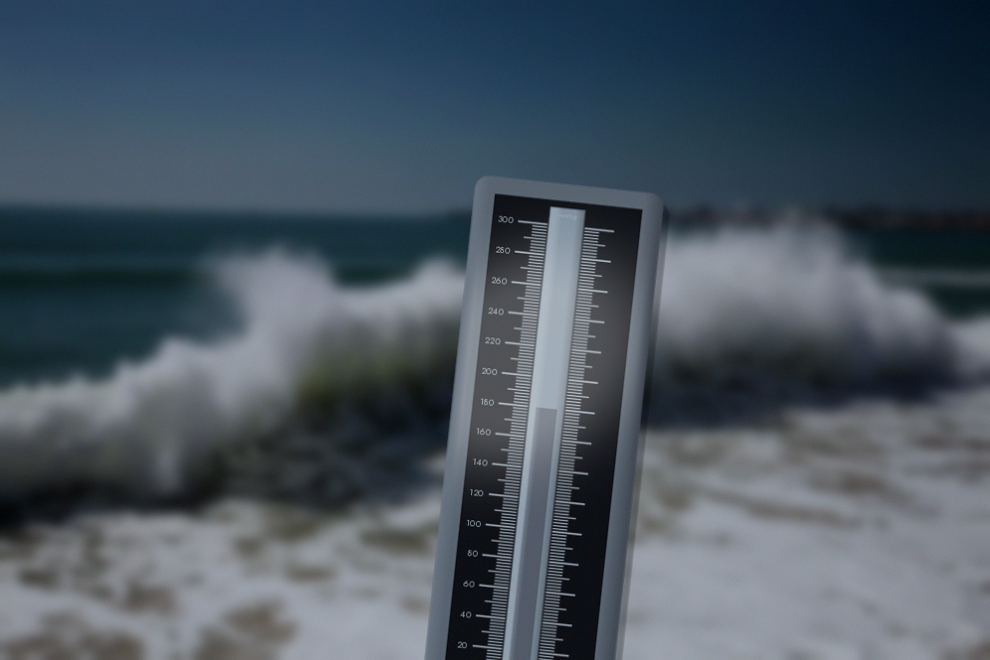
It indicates 180 mmHg
